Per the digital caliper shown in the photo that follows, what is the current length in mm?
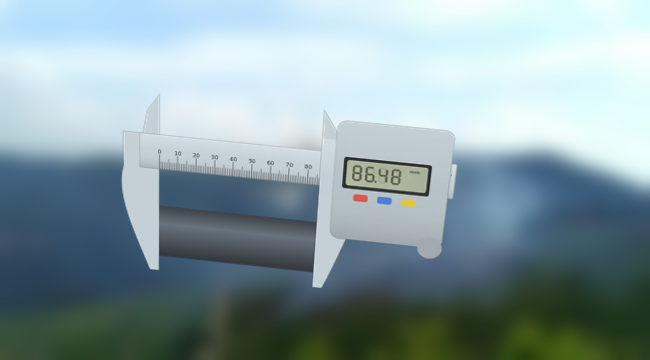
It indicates 86.48 mm
